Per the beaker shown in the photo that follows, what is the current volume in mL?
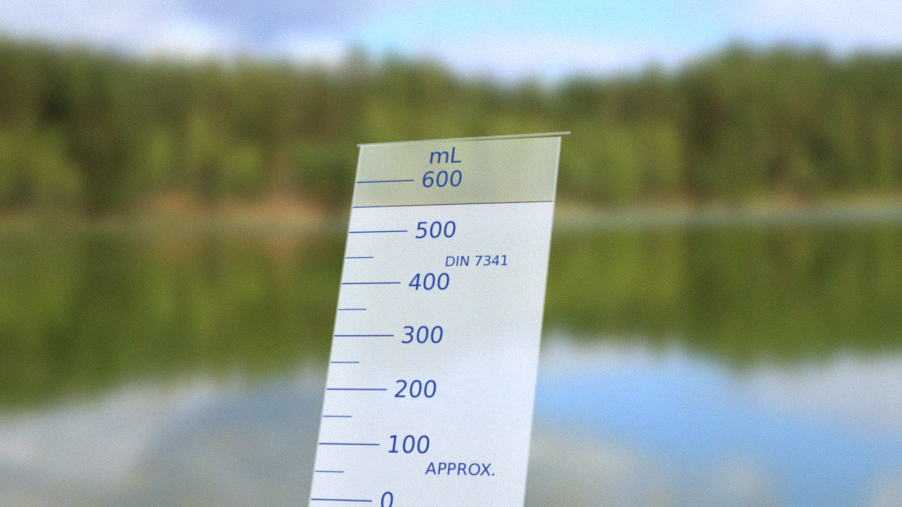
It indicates 550 mL
